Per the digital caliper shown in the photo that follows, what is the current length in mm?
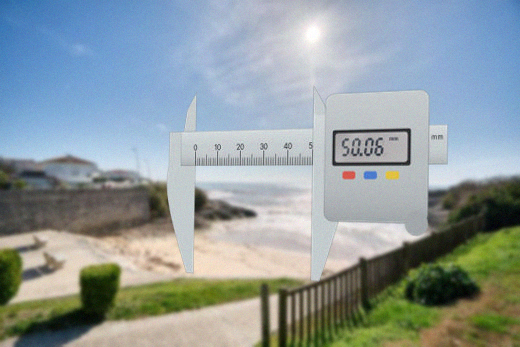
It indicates 50.06 mm
